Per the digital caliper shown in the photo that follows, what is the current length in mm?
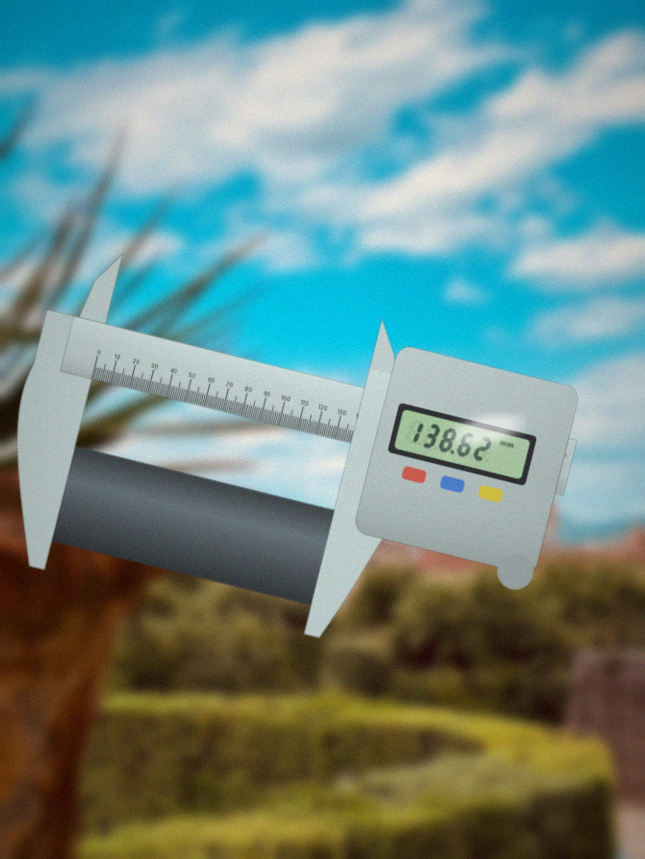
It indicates 138.62 mm
